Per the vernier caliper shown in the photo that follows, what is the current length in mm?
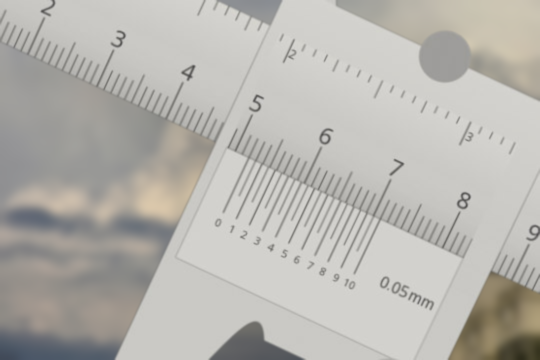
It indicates 52.0 mm
